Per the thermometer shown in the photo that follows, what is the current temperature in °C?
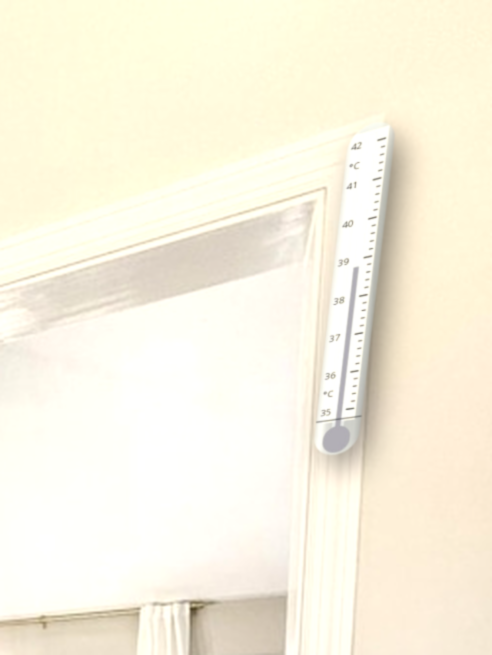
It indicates 38.8 °C
